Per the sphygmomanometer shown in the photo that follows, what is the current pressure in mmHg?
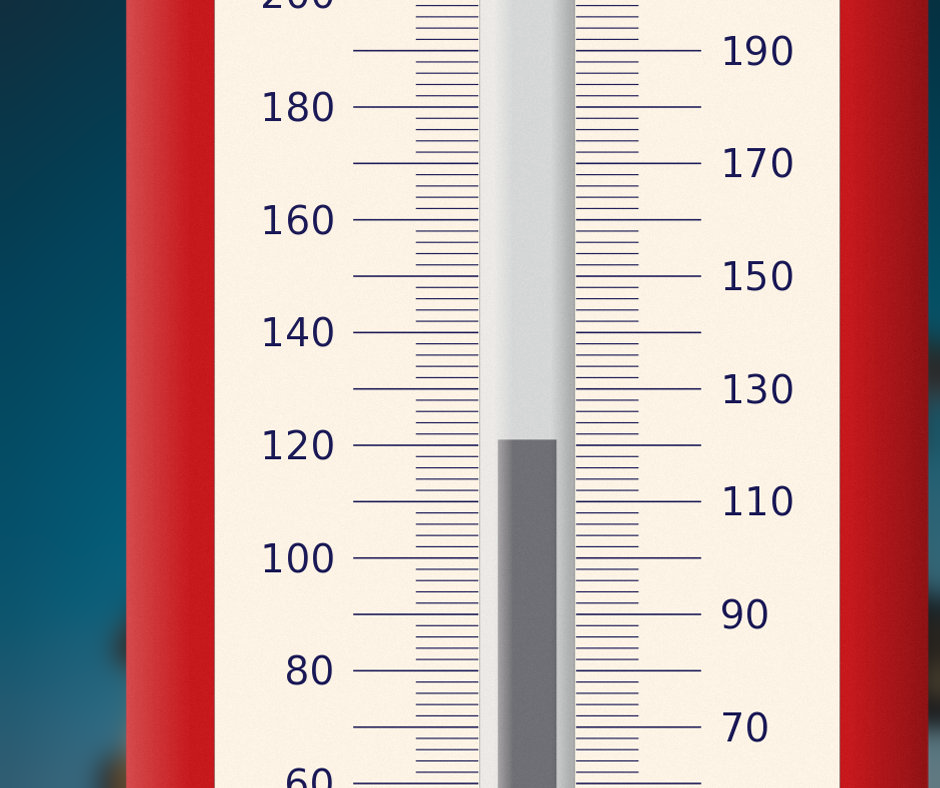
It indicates 121 mmHg
